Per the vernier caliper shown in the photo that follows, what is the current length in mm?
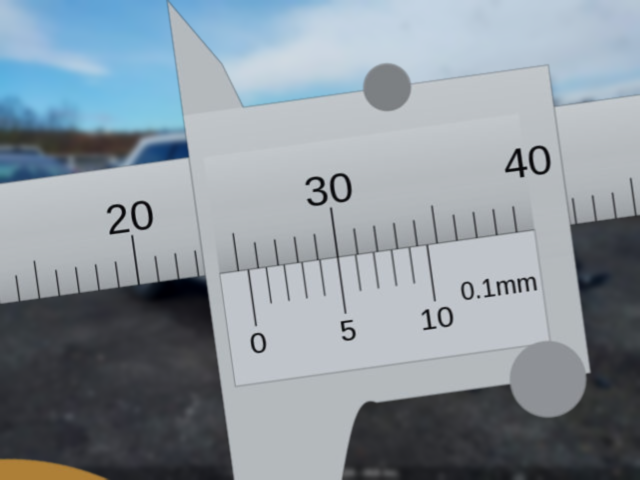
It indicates 25.5 mm
